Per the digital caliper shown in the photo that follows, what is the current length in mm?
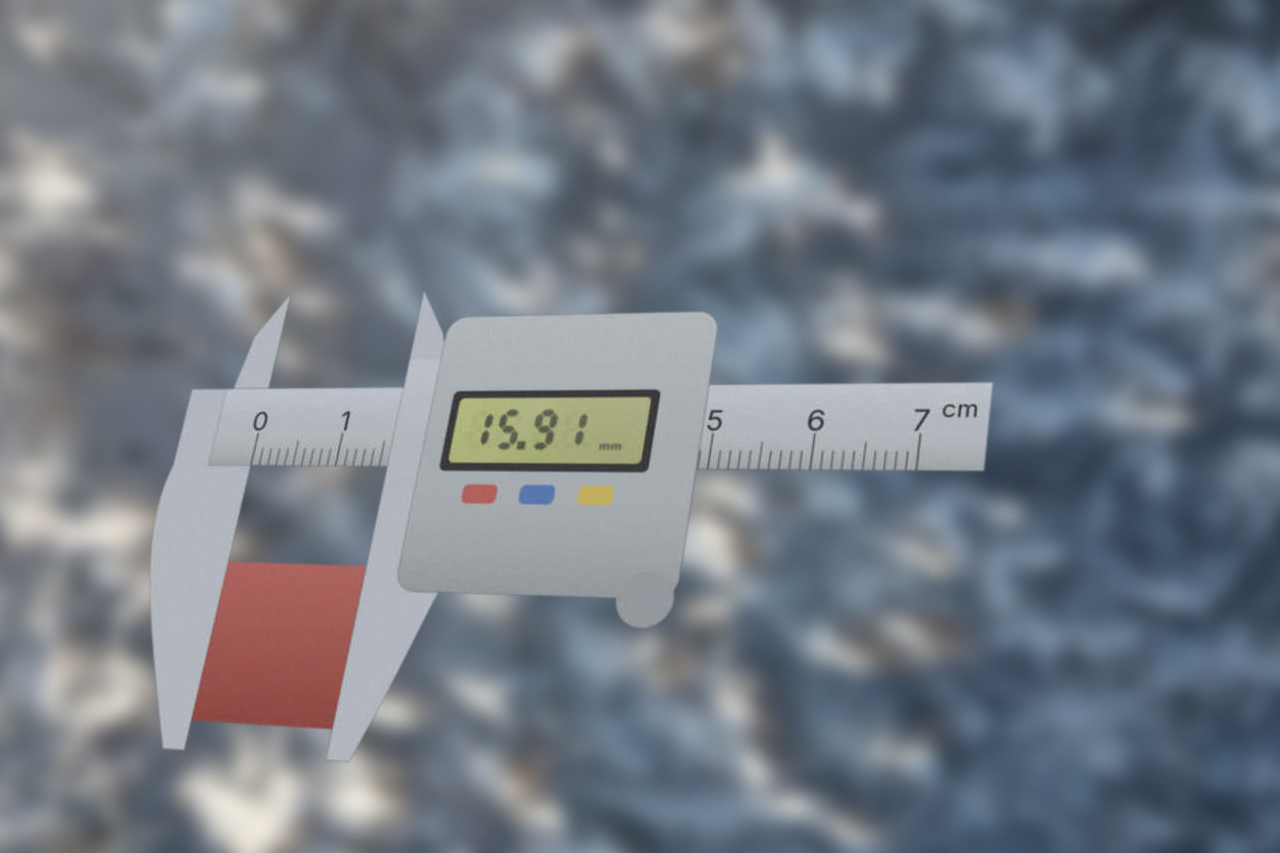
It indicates 15.91 mm
